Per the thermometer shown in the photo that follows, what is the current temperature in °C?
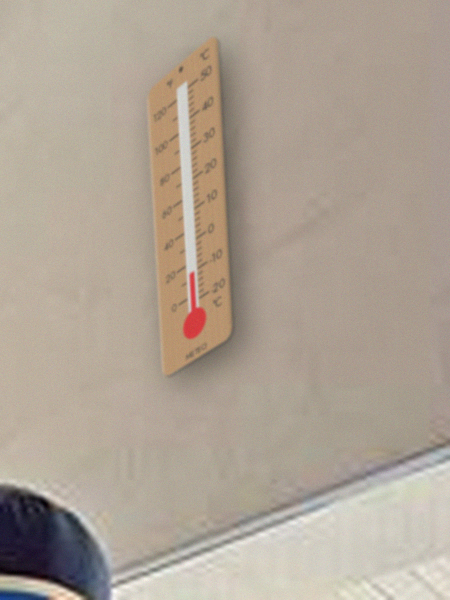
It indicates -10 °C
